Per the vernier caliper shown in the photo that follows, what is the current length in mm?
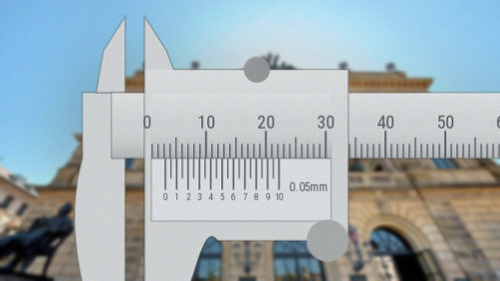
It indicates 3.2 mm
